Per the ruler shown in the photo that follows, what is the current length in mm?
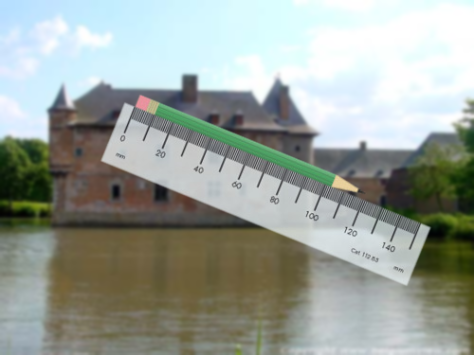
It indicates 120 mm
